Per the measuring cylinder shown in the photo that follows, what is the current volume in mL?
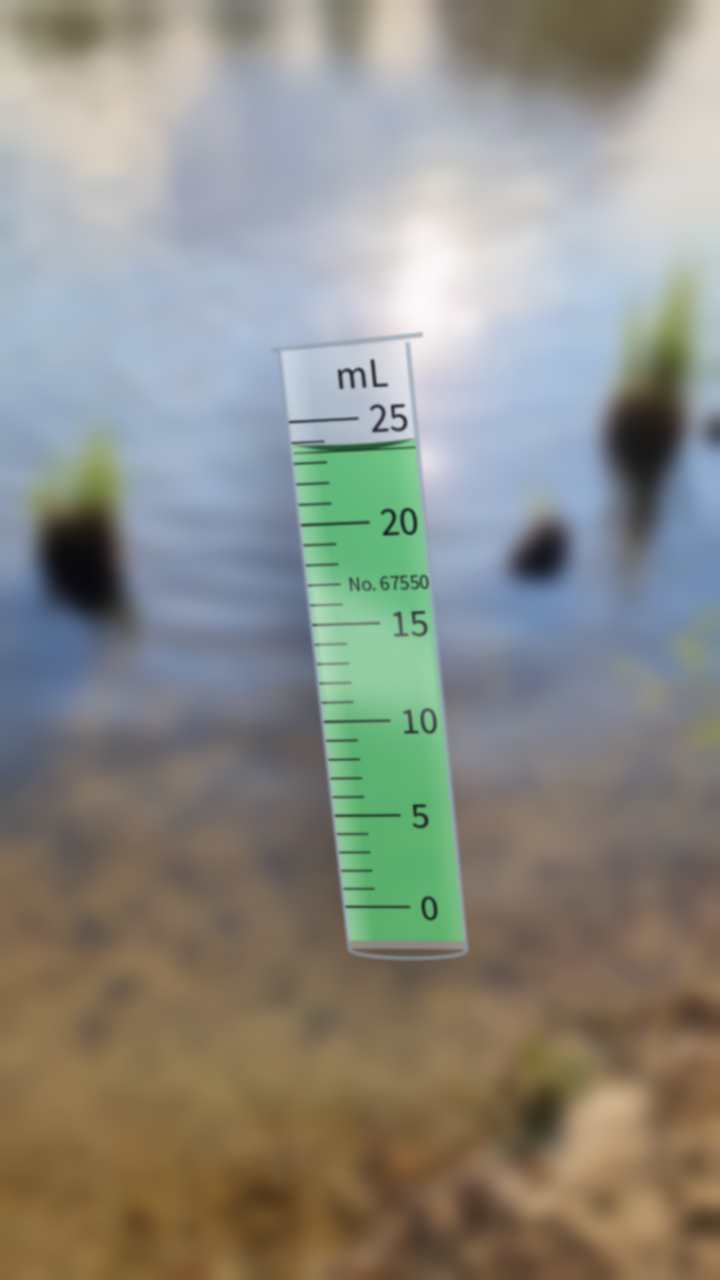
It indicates 23.5 mL
